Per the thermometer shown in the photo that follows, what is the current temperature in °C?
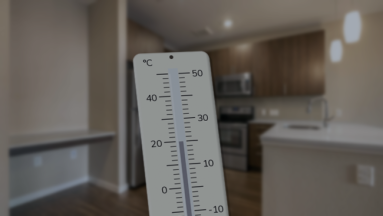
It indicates 20 °C
